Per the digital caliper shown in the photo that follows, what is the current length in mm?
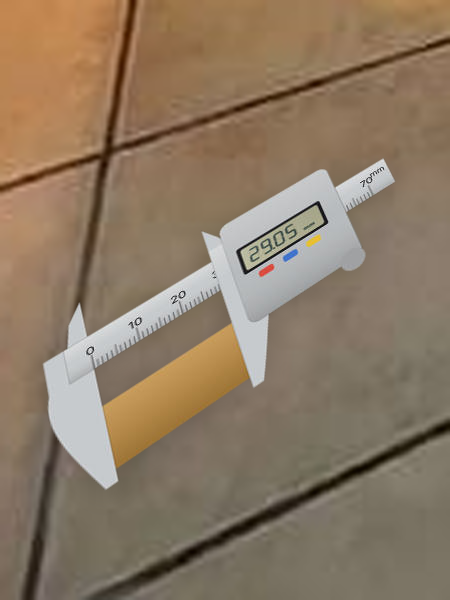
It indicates 29.05 mm
